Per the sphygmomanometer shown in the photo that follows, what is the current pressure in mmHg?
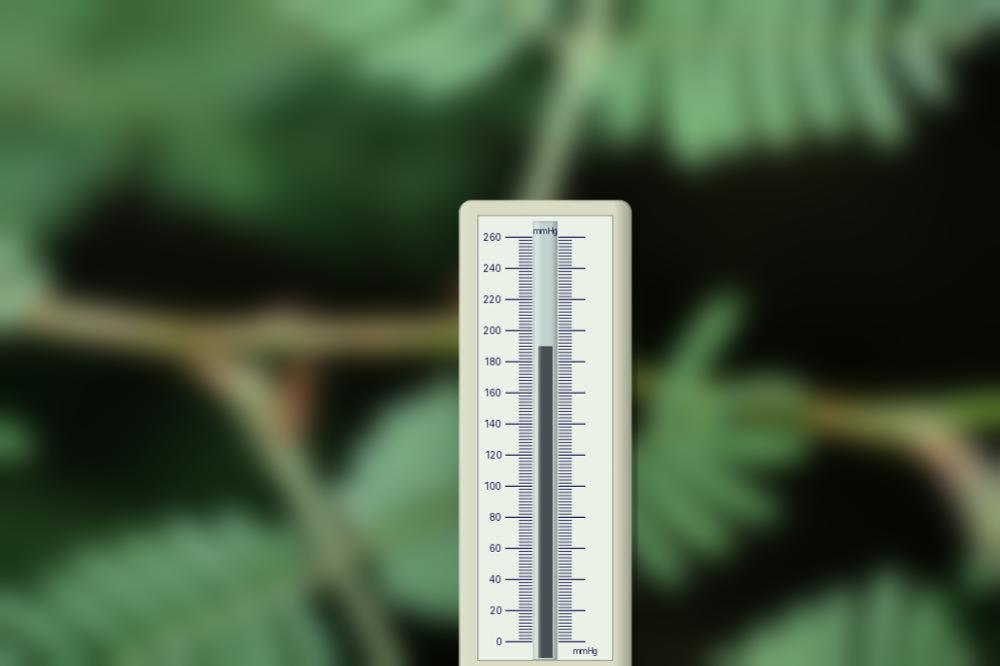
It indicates 190 mmHg
